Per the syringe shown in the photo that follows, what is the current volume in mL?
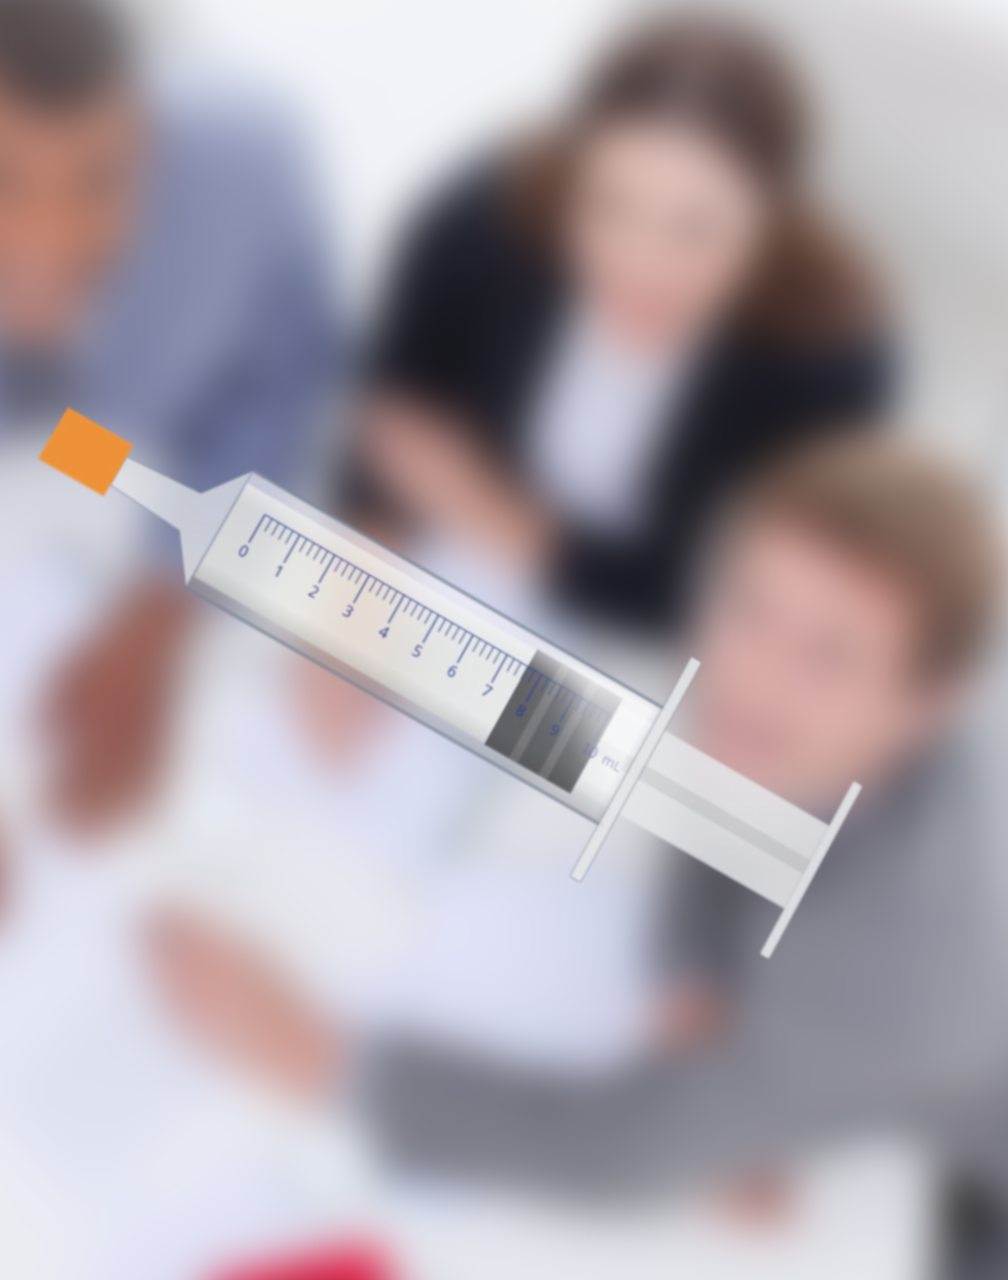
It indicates 7.6 mL
